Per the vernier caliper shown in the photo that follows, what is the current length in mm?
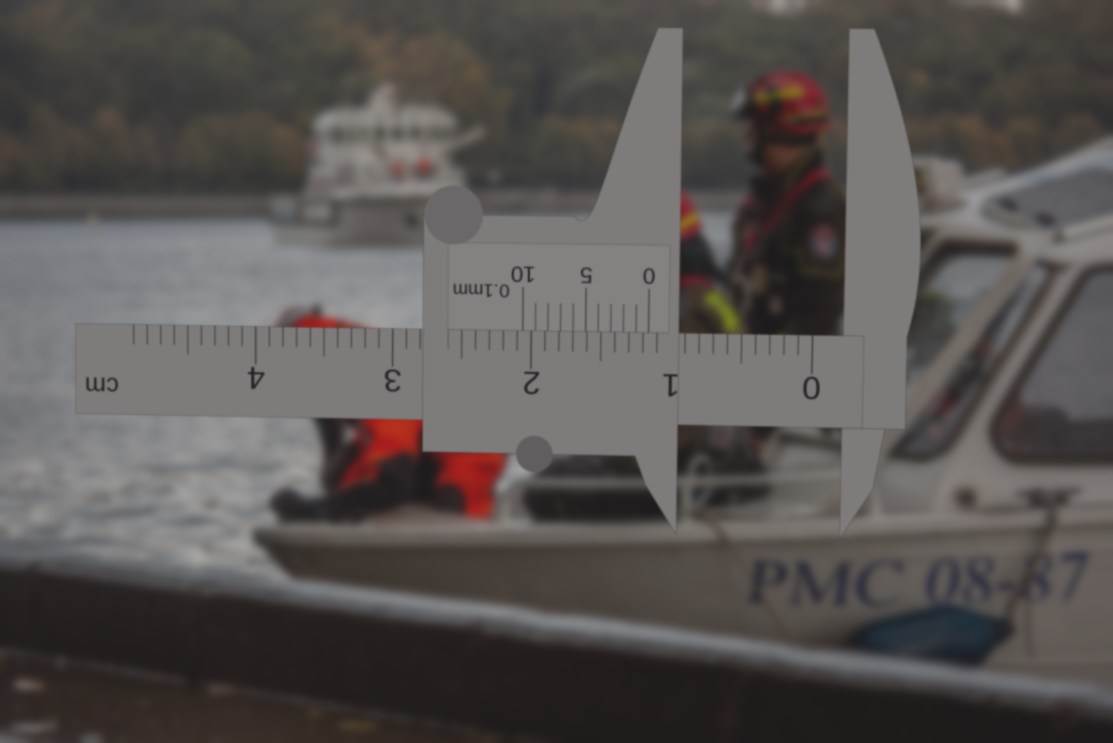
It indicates 11.6 mm
